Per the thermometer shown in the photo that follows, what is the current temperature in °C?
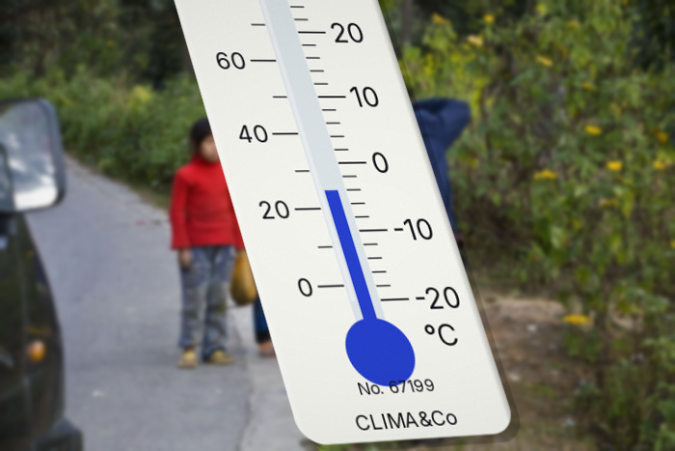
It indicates -4 °C
